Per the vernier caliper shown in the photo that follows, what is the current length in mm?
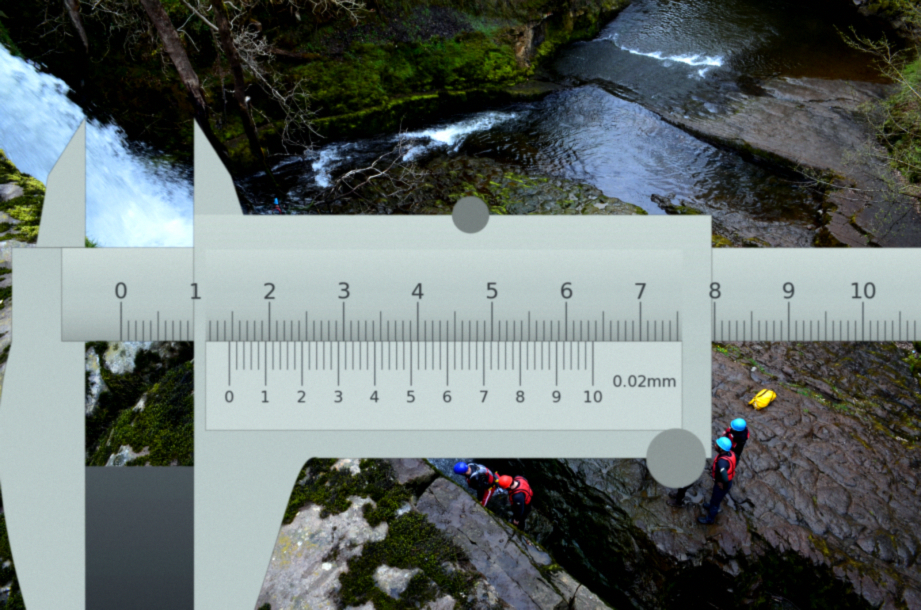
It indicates 14.6 mm
